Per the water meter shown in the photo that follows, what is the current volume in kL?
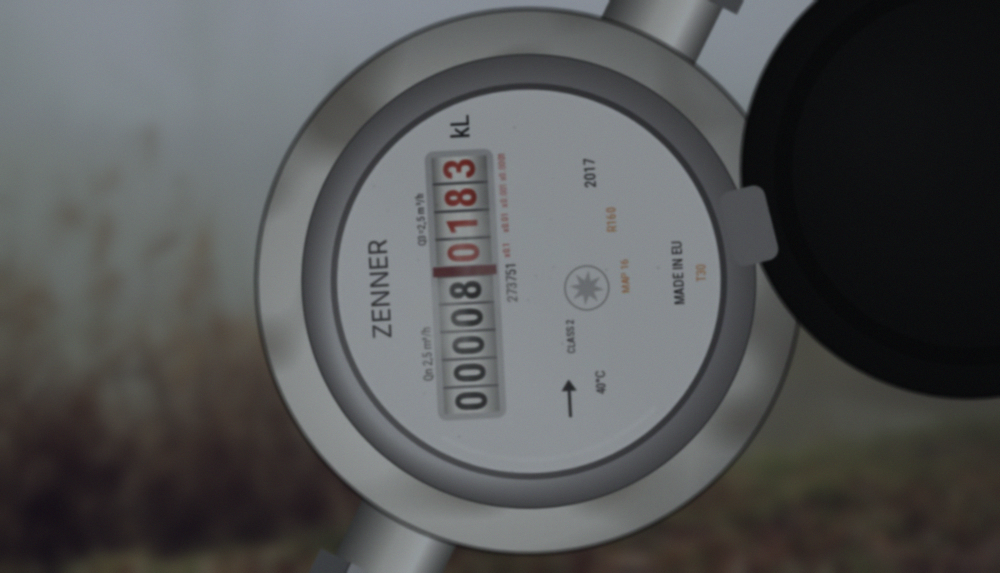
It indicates 8.0183 kL
